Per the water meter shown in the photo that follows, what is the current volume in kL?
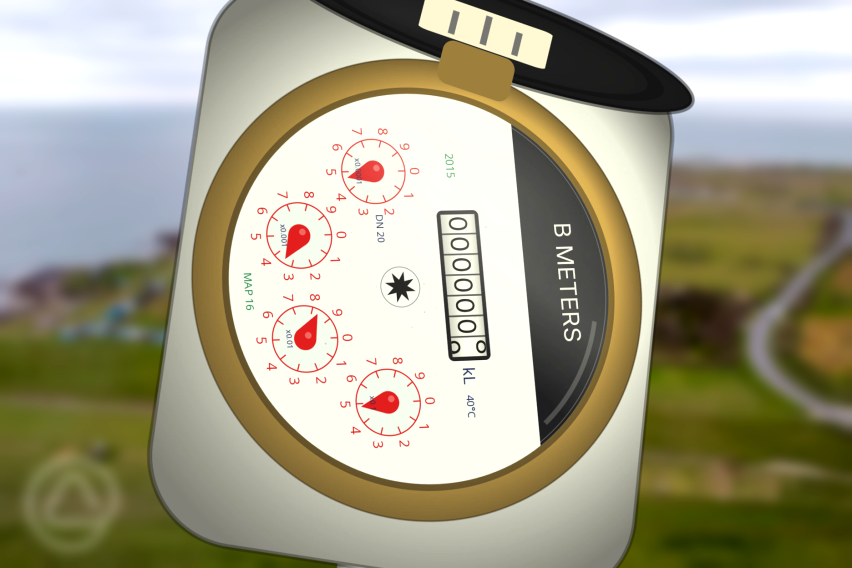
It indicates 8.4834 kL
